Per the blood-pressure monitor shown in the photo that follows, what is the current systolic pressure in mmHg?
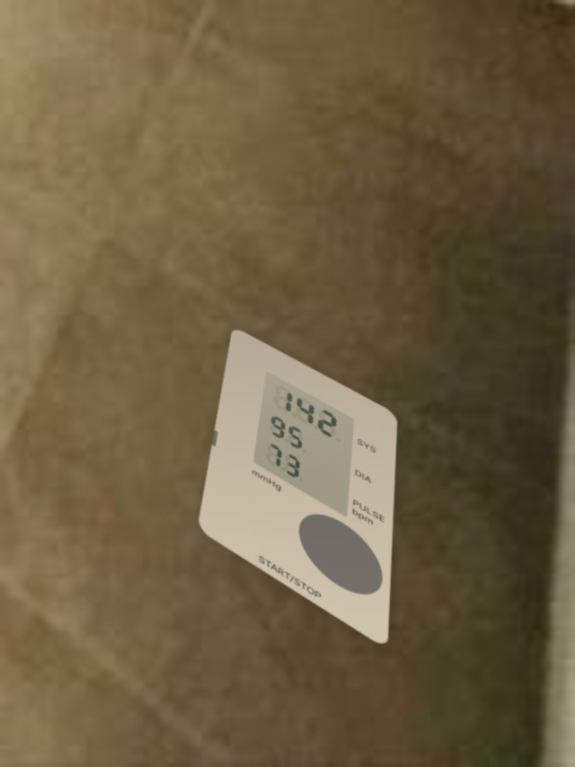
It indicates 142 mmHg
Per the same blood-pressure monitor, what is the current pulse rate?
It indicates 73 bpm
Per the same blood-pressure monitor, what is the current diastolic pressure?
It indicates 95 mmHg
